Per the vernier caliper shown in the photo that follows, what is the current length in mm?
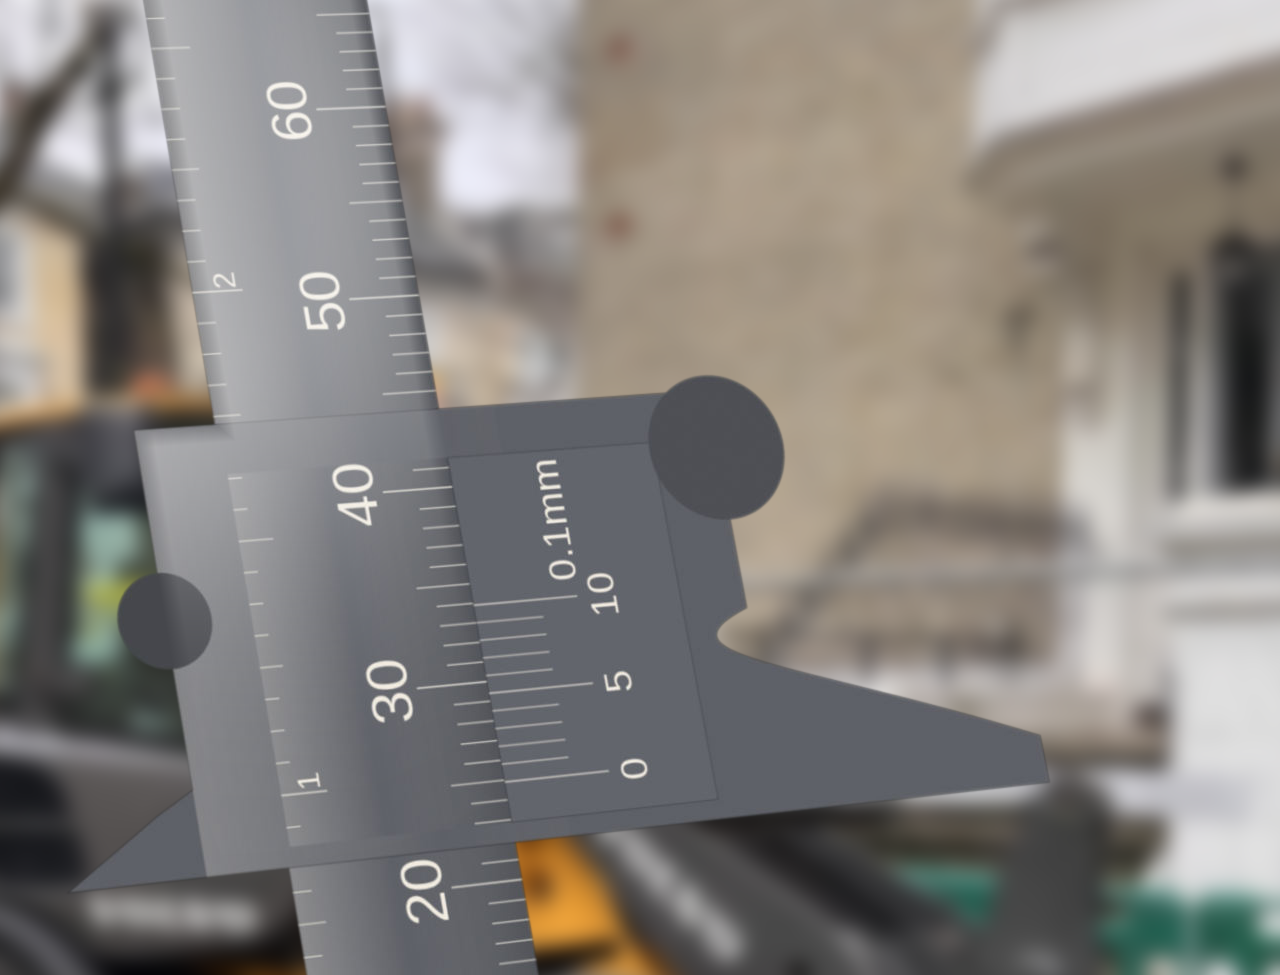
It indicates 24.9 mm
